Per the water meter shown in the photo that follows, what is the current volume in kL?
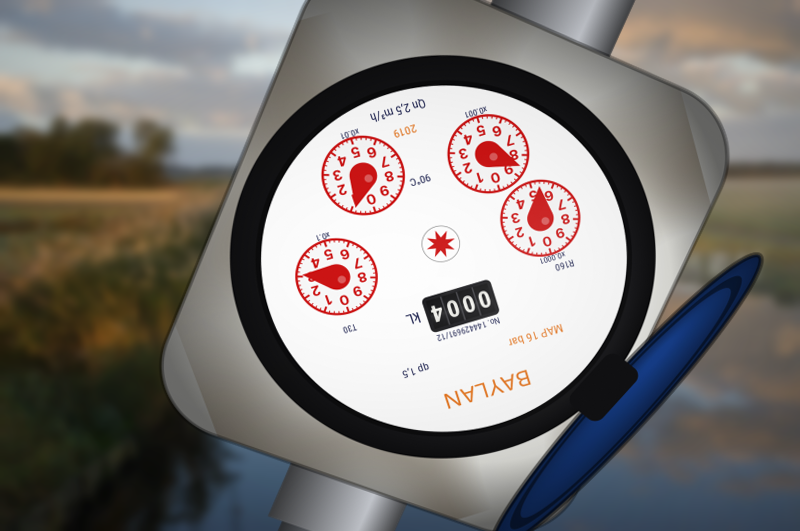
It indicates 4.3085 kL
